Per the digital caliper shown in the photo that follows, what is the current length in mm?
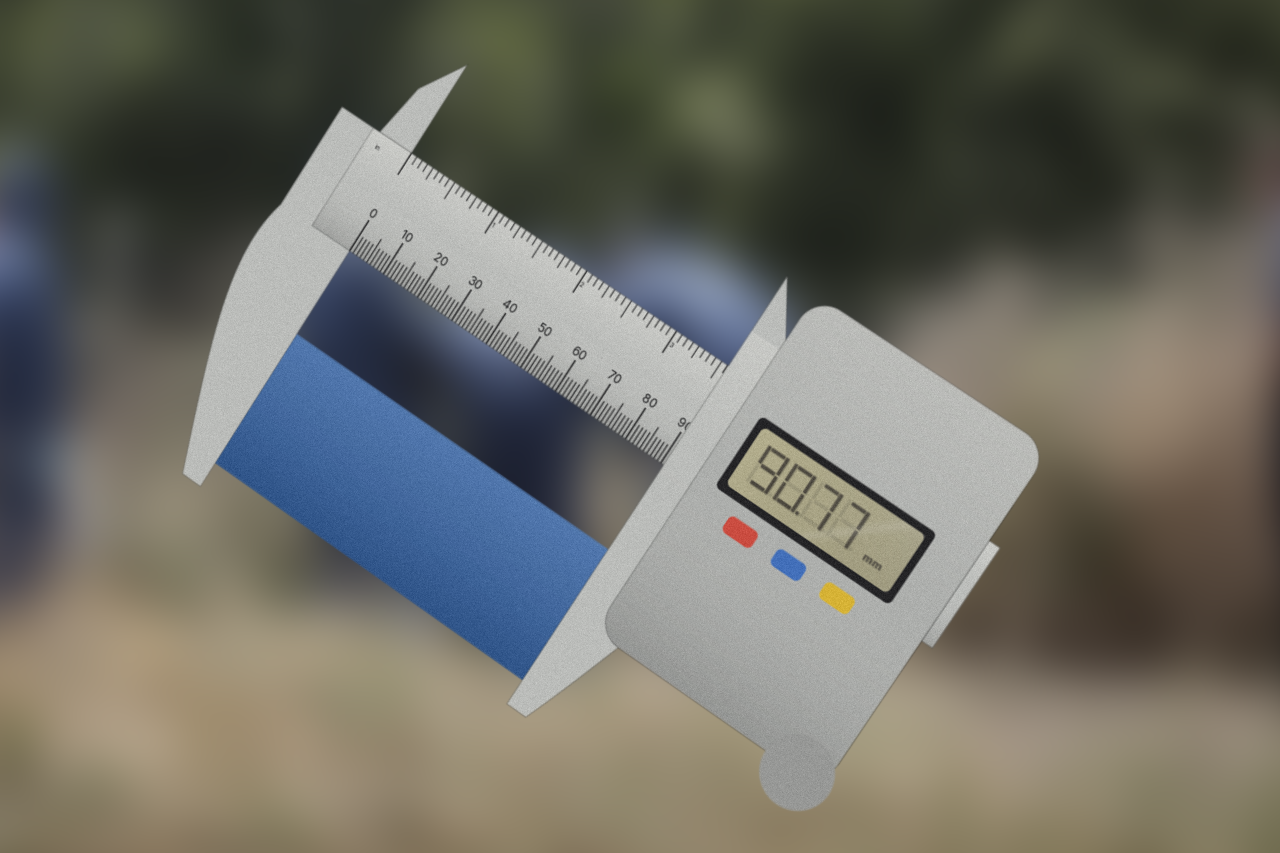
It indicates 90.77 mm
